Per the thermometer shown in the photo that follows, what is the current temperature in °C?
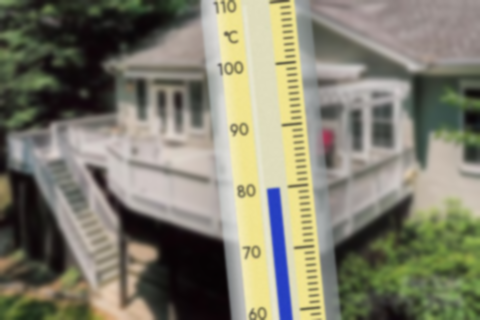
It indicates 80 °C
